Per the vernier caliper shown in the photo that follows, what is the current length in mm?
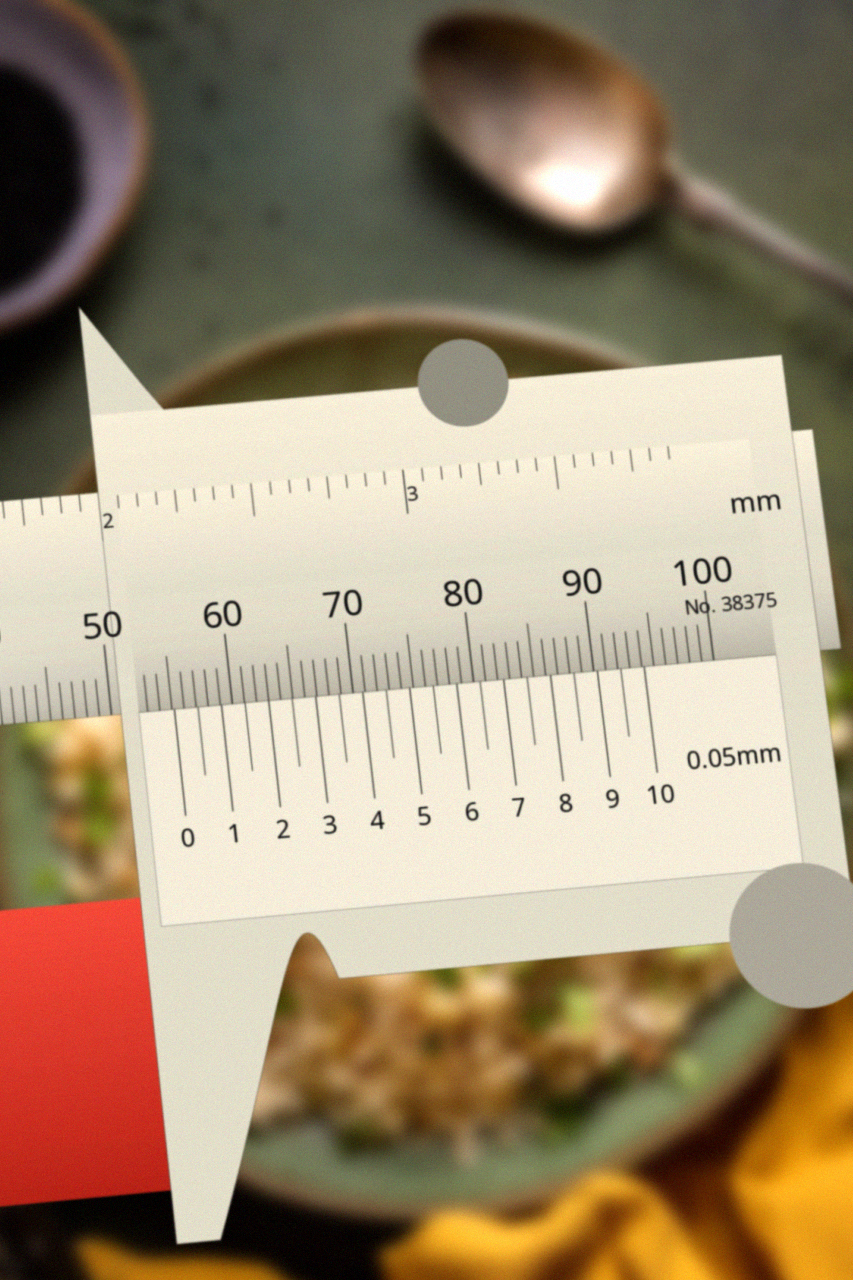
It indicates 55.2 mm
